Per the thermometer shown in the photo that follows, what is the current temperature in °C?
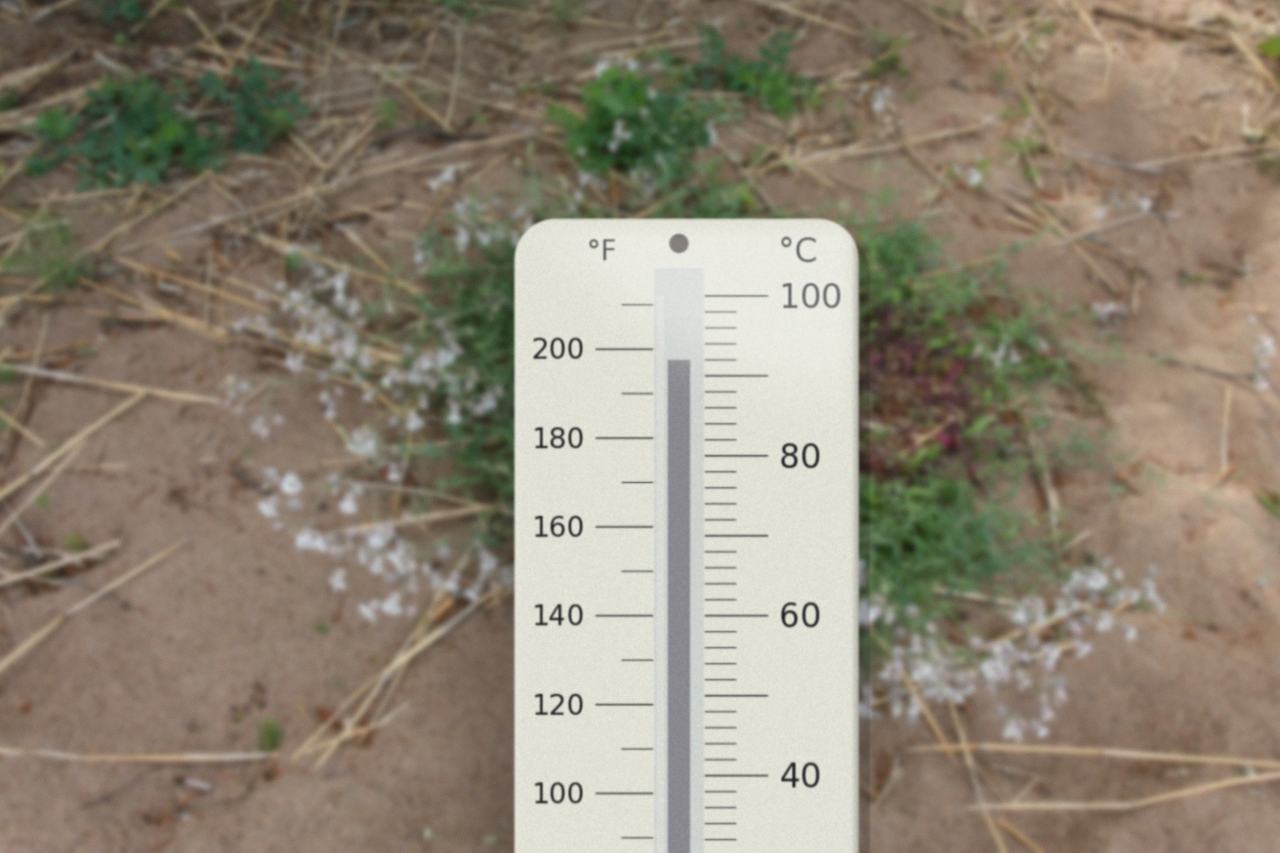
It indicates 92 °C
